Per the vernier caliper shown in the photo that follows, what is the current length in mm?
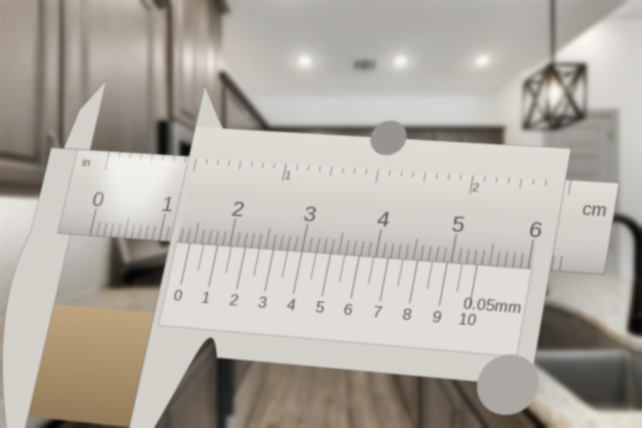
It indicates 14.4 mm
